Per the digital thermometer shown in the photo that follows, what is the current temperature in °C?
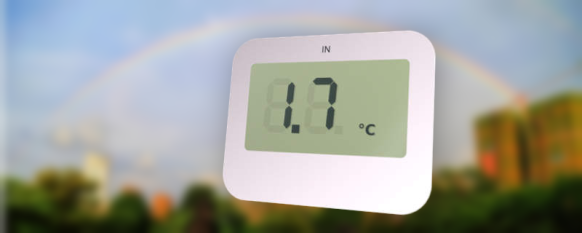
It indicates 1.7 °C
